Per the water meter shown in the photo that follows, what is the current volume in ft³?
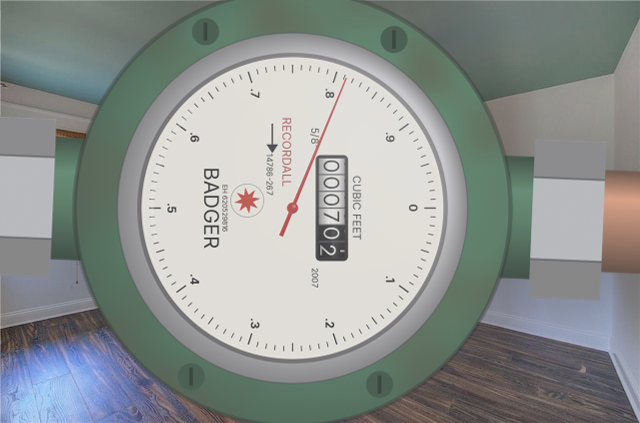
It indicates 701.81 ft³
